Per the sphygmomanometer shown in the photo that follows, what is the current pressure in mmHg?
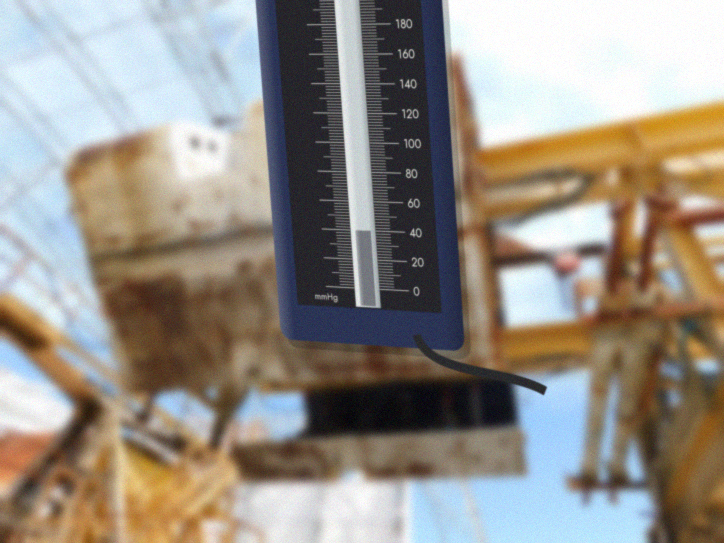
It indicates 40 mmHg
